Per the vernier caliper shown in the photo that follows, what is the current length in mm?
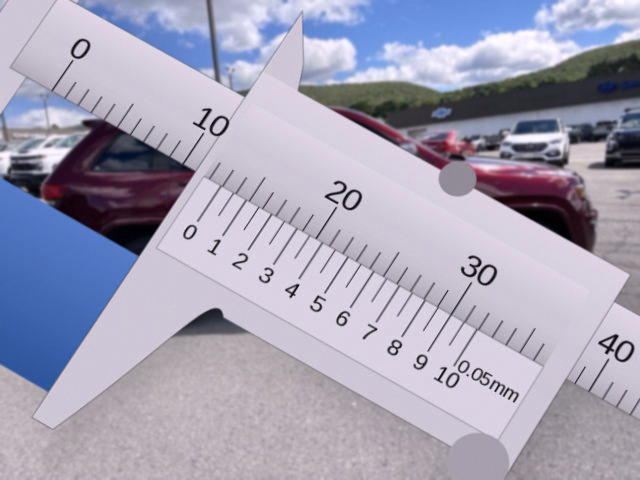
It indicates 12.9 mm
